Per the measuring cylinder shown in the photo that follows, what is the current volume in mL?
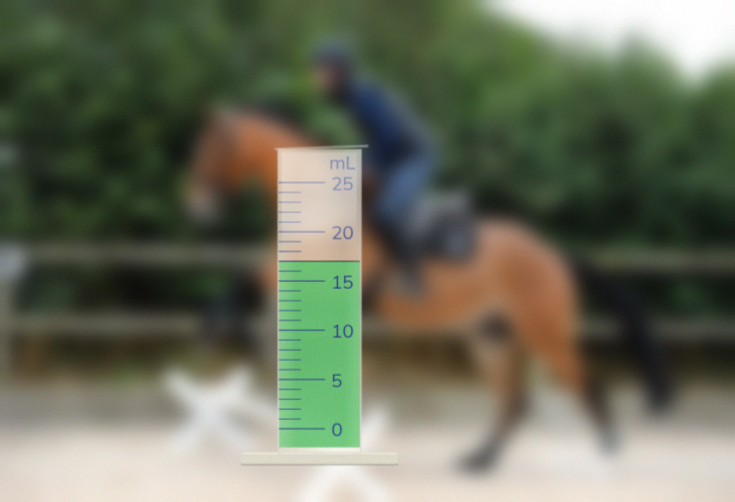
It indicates 17 mL
